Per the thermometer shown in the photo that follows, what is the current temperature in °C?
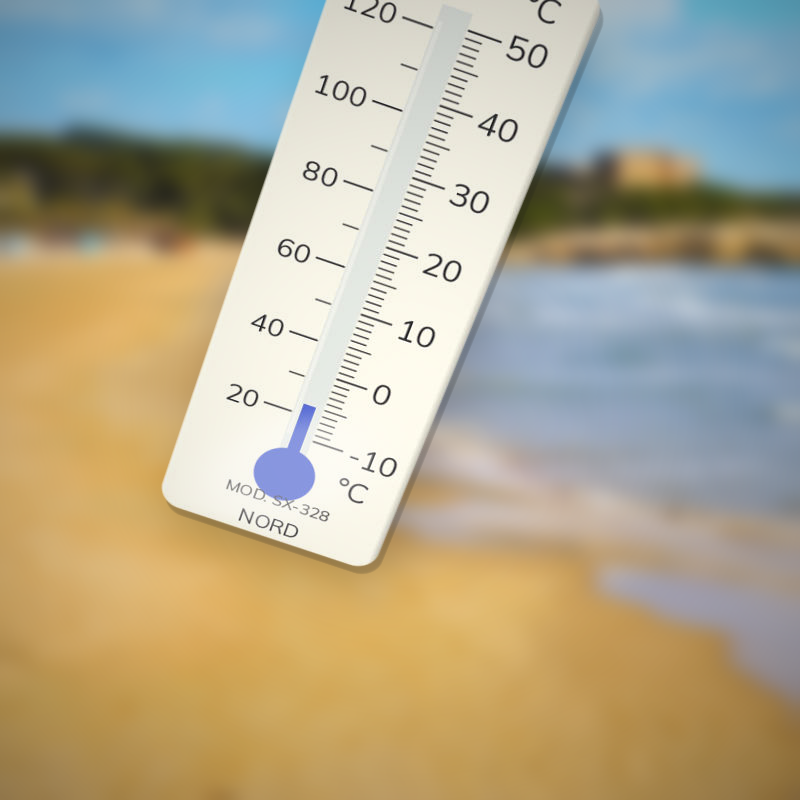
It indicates -5 °C
